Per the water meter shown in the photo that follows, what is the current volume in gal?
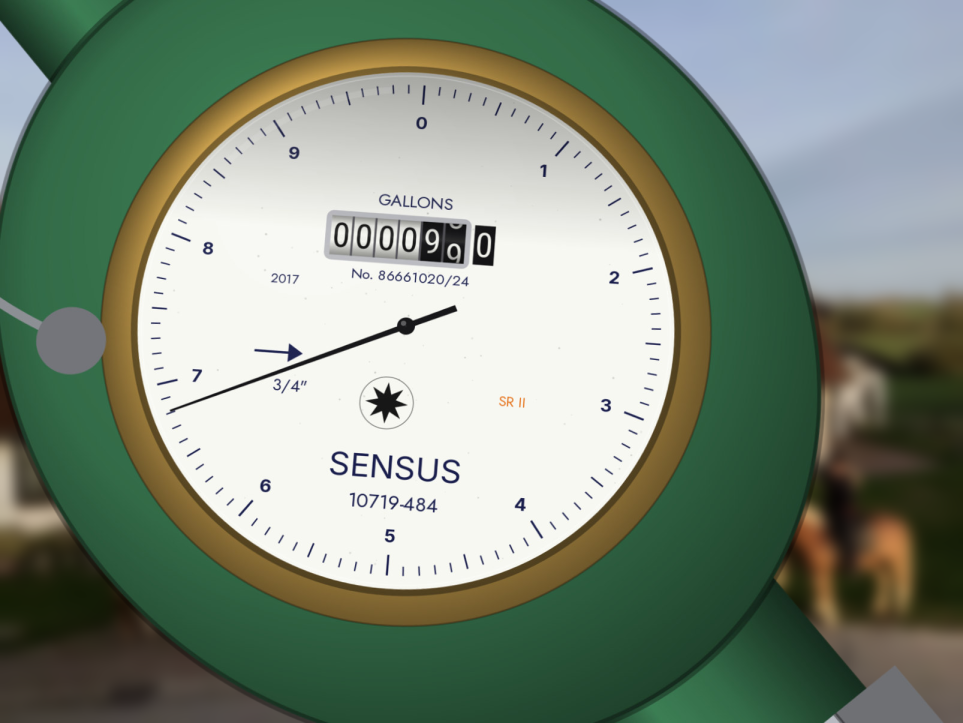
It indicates 986.8 gal
